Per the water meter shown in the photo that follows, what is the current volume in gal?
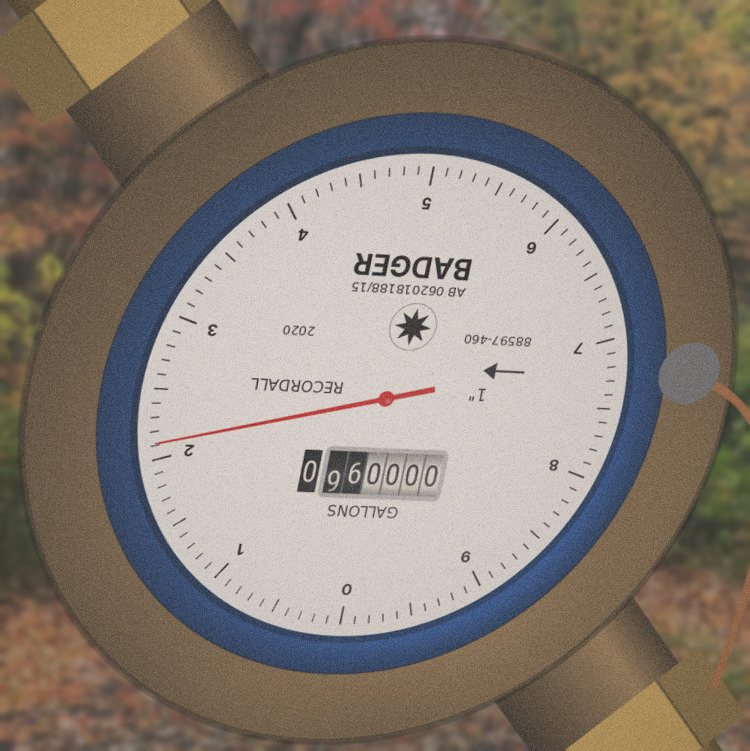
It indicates 962.1 gal
